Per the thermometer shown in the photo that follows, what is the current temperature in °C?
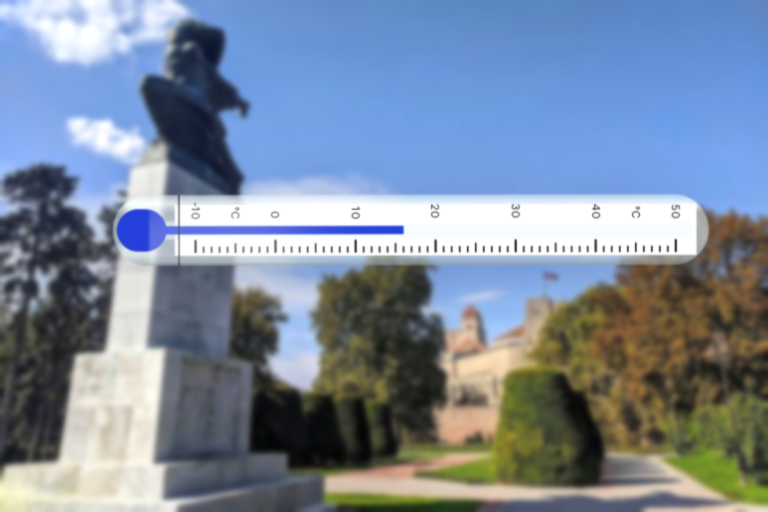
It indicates 16 °C
